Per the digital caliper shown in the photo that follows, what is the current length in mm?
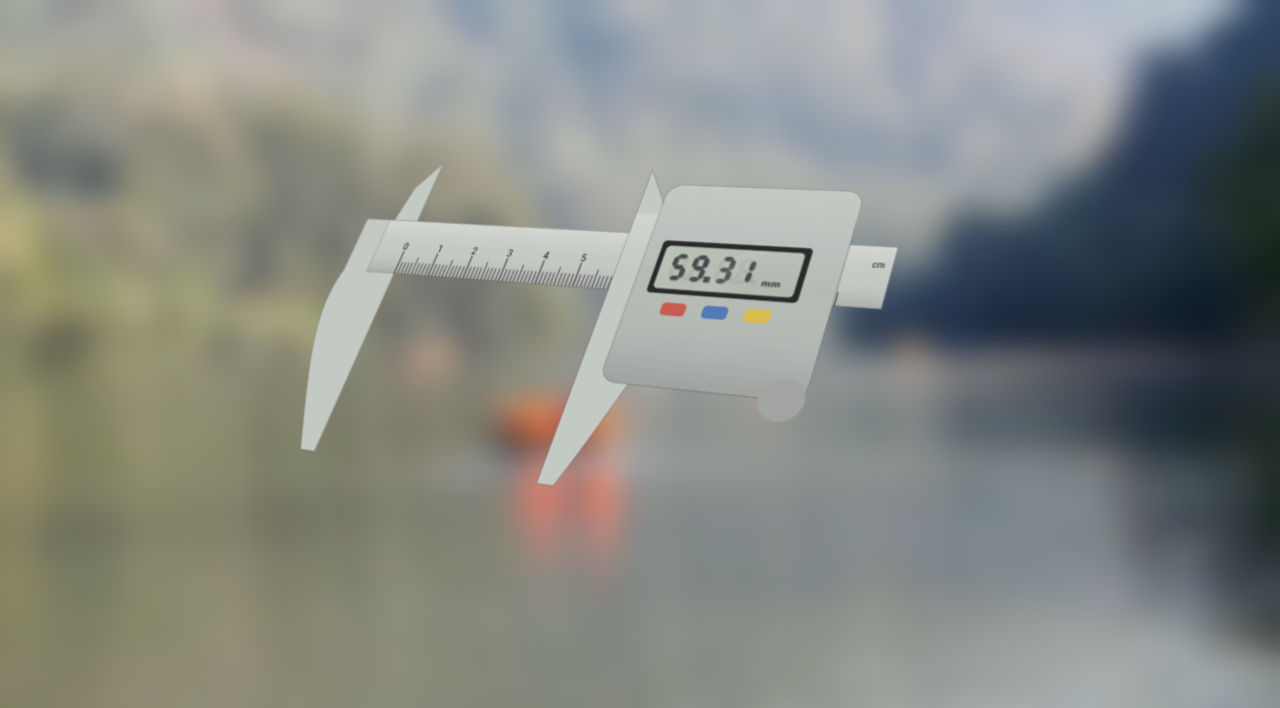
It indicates 59.31 mm
